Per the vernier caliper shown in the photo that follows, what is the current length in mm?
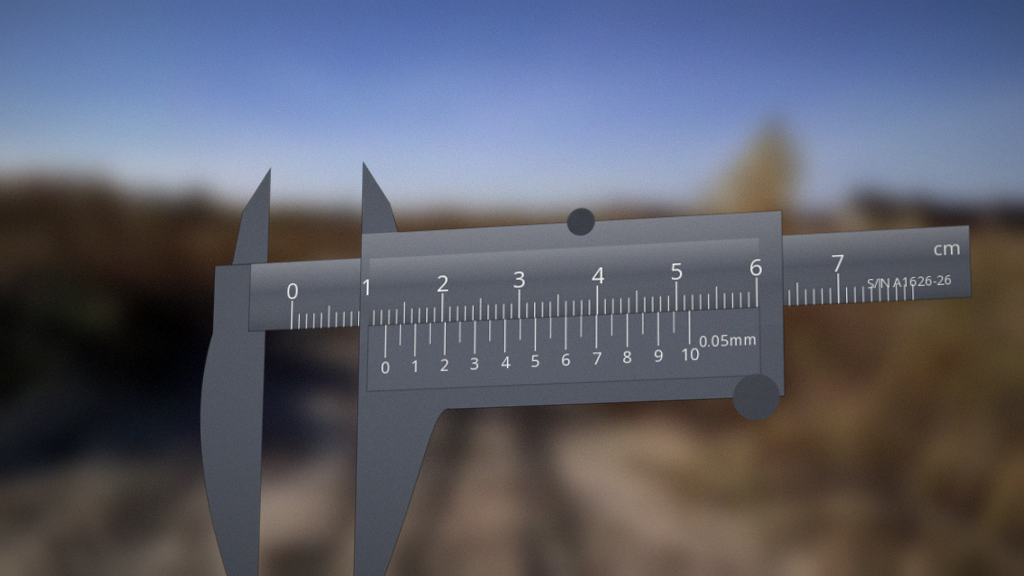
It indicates 12.6 mm
